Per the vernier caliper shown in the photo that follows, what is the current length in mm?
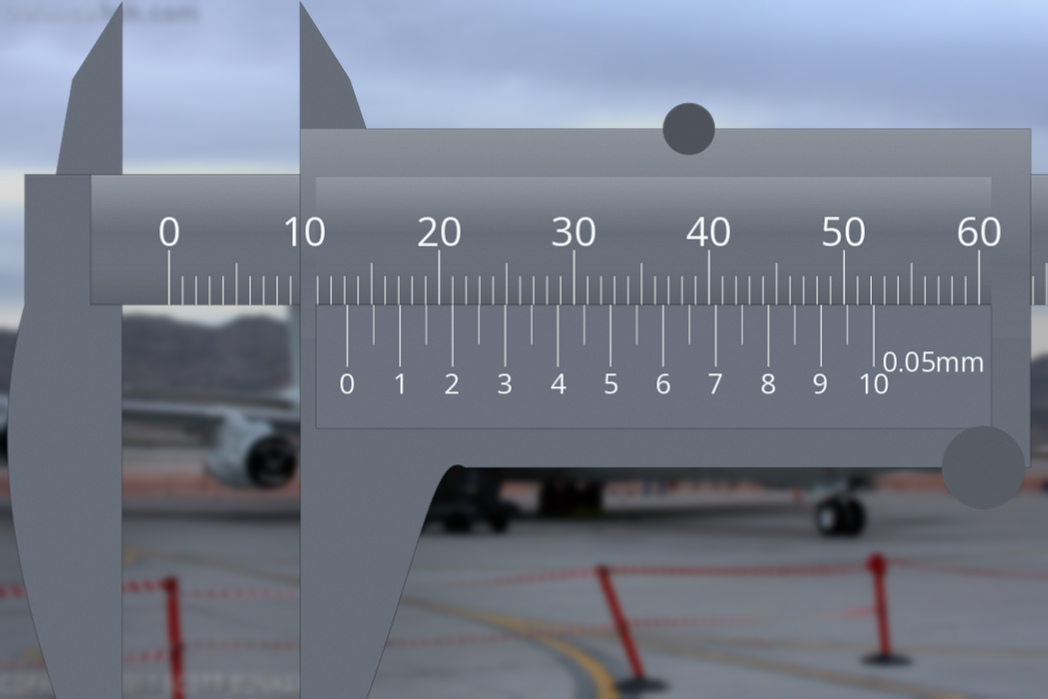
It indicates 13.2 mm
